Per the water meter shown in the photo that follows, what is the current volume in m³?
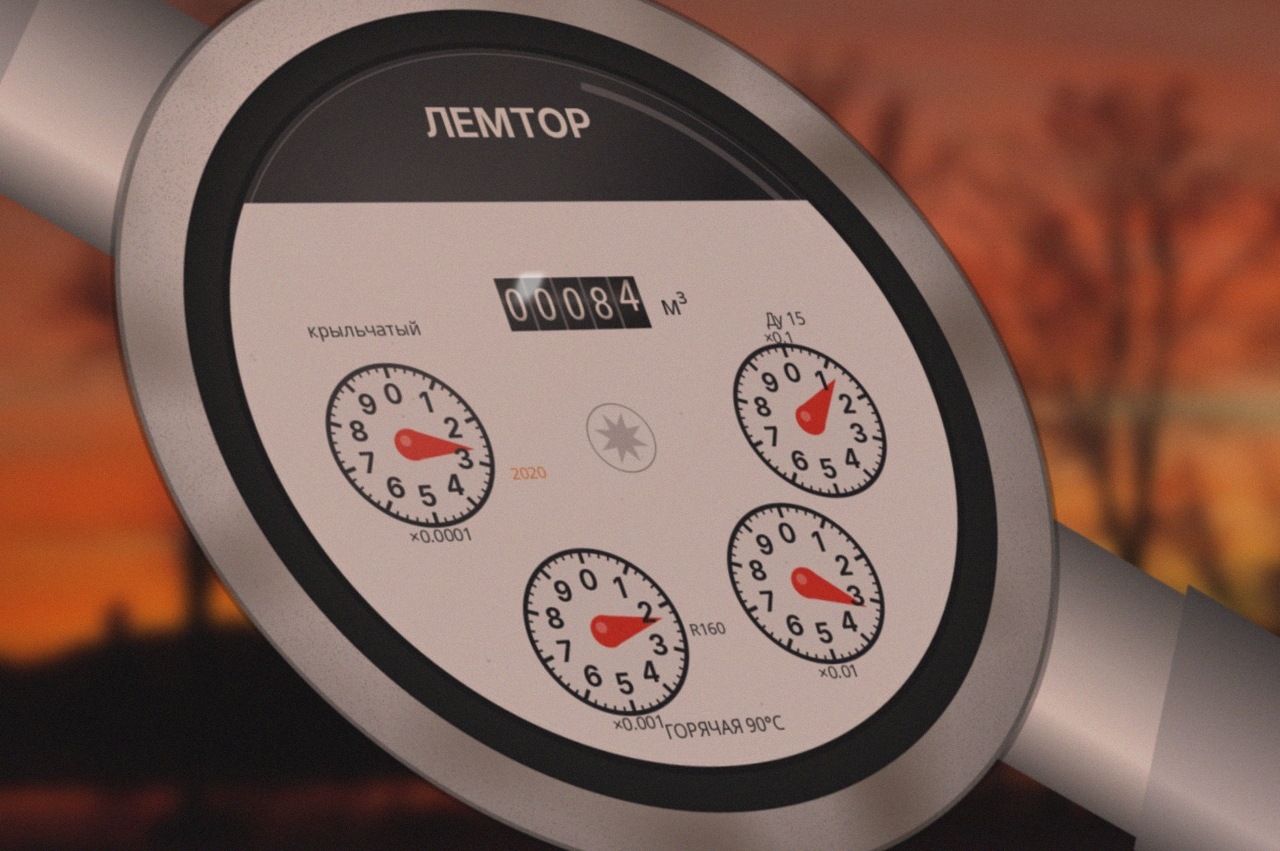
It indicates 84.1322 m³
